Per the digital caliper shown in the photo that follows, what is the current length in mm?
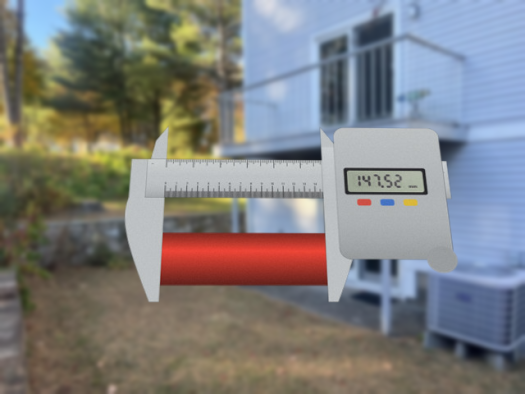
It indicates 147.52 mm
